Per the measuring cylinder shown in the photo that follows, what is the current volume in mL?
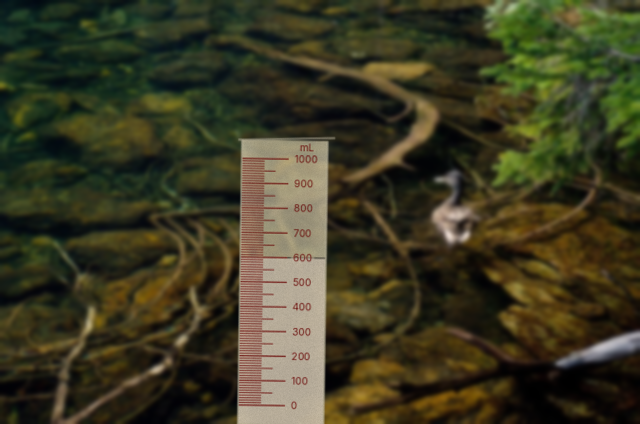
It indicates 600 mL
